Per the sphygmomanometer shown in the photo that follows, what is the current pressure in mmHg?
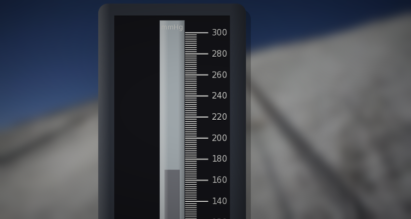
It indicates 170 mmHg
